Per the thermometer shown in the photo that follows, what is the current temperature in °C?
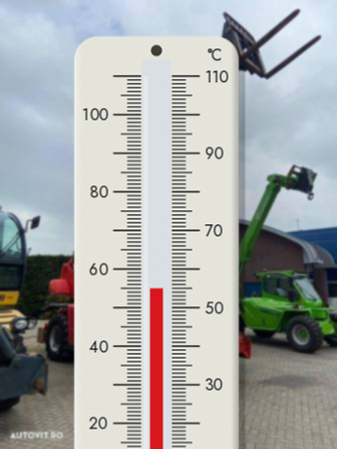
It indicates 55 °C
